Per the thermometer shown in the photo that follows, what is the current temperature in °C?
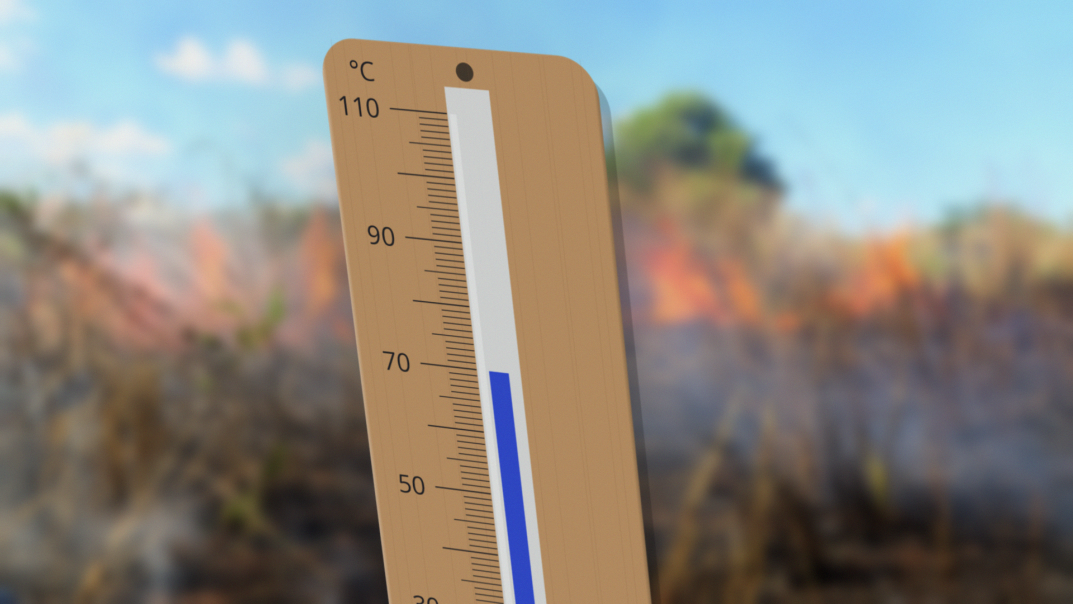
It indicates 70 °C
